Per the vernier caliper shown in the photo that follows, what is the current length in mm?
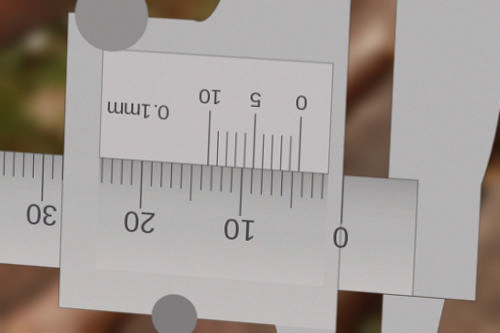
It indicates 4.4 mm
